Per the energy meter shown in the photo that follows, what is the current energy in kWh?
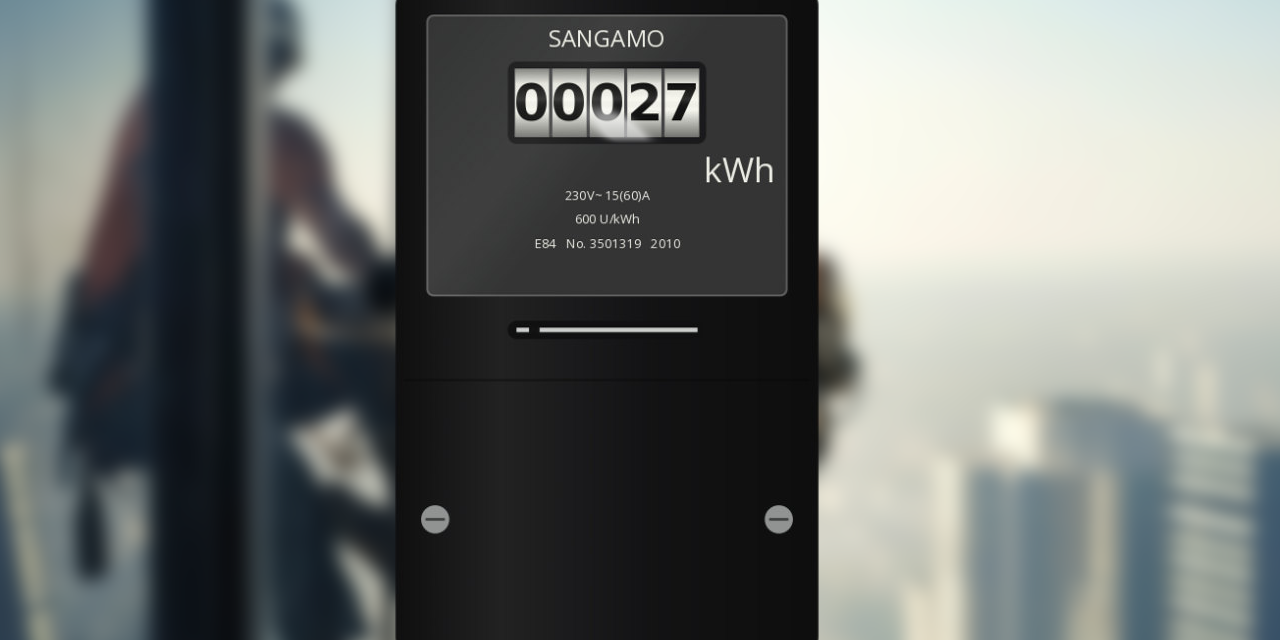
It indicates 27 kWh
